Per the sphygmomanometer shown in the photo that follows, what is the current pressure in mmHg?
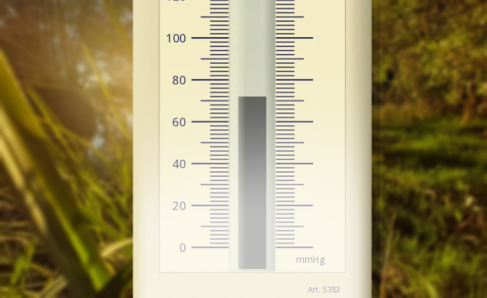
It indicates 72 mmHg
